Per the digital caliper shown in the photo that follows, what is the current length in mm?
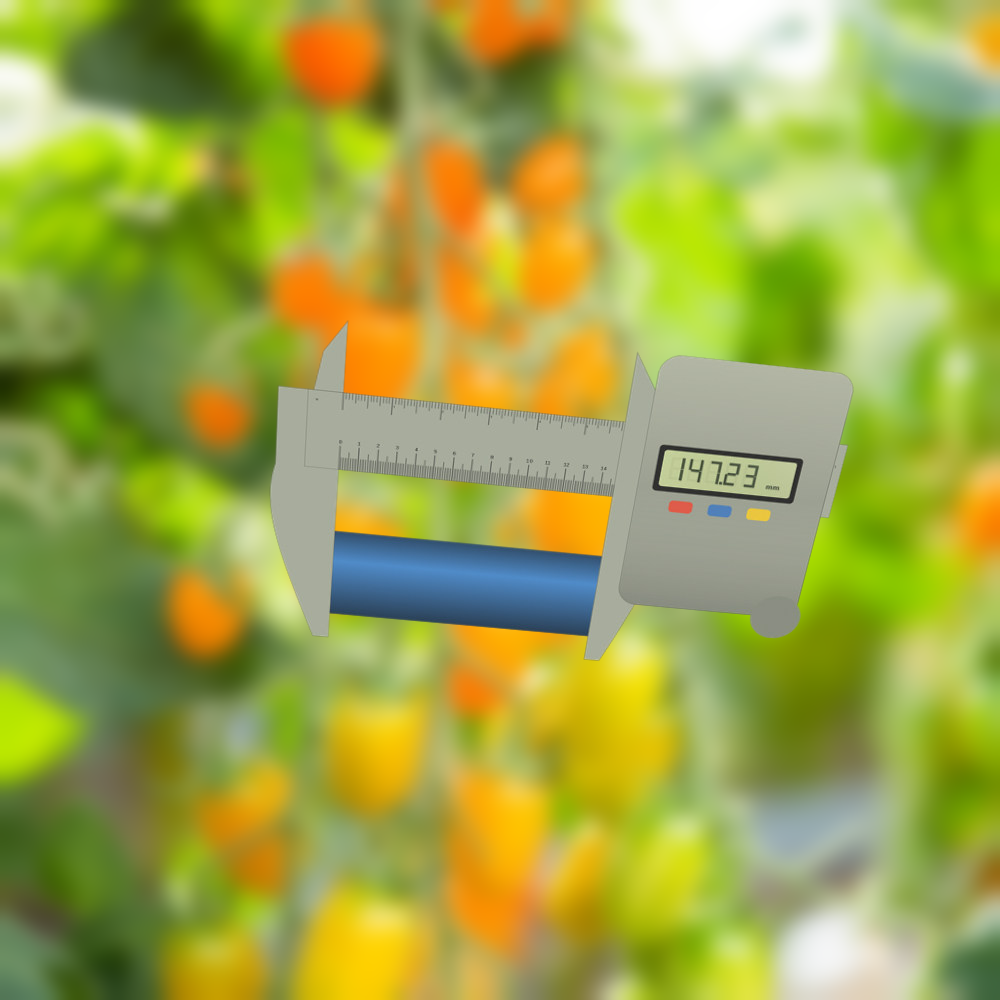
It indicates 147.23 mm
